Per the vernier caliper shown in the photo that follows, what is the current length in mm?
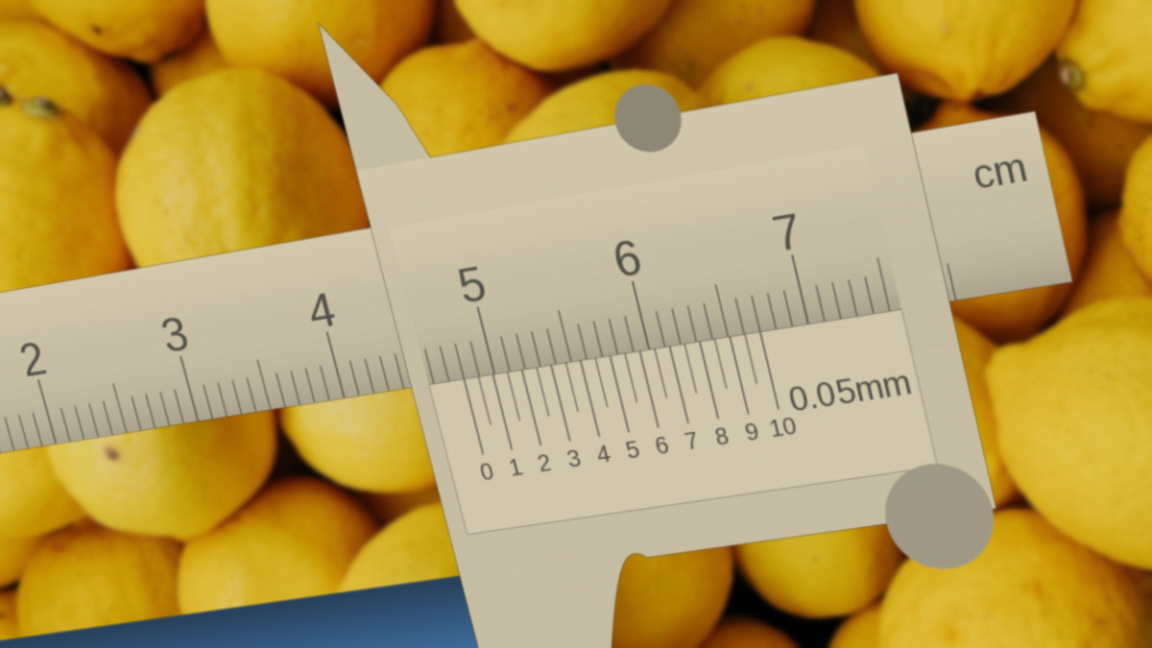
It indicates 48.0 mm
